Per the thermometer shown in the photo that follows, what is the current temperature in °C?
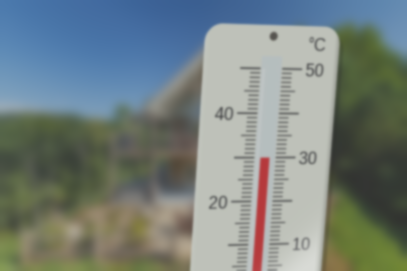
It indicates 30 °C
